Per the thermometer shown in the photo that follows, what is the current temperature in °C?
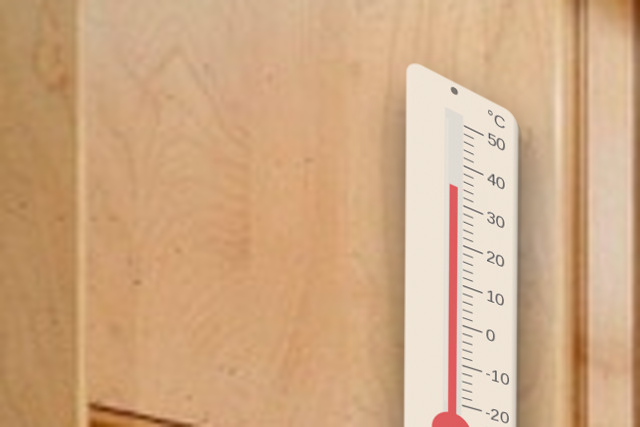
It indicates 34 °C
